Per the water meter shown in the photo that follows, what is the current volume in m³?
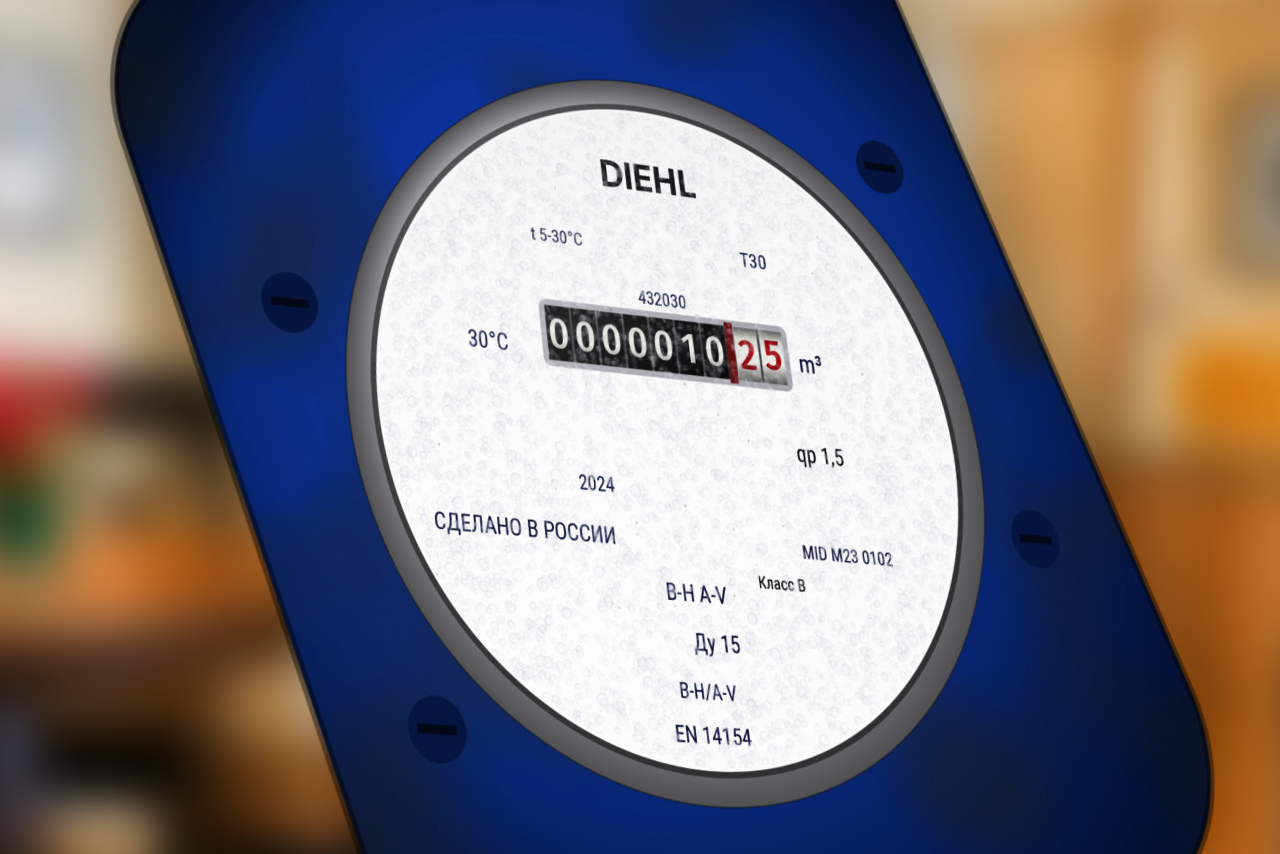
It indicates 10.25 m³
